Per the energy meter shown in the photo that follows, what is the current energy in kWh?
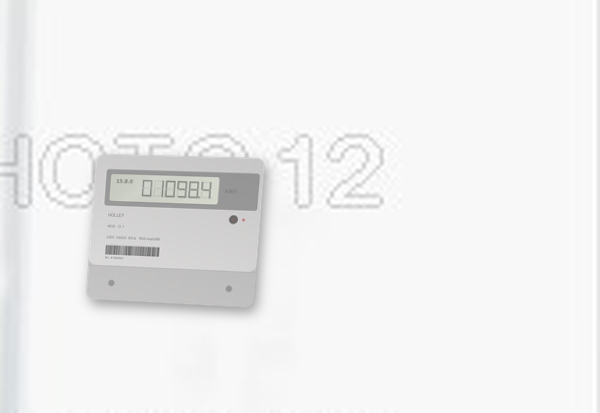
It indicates 1098.4 kWh
